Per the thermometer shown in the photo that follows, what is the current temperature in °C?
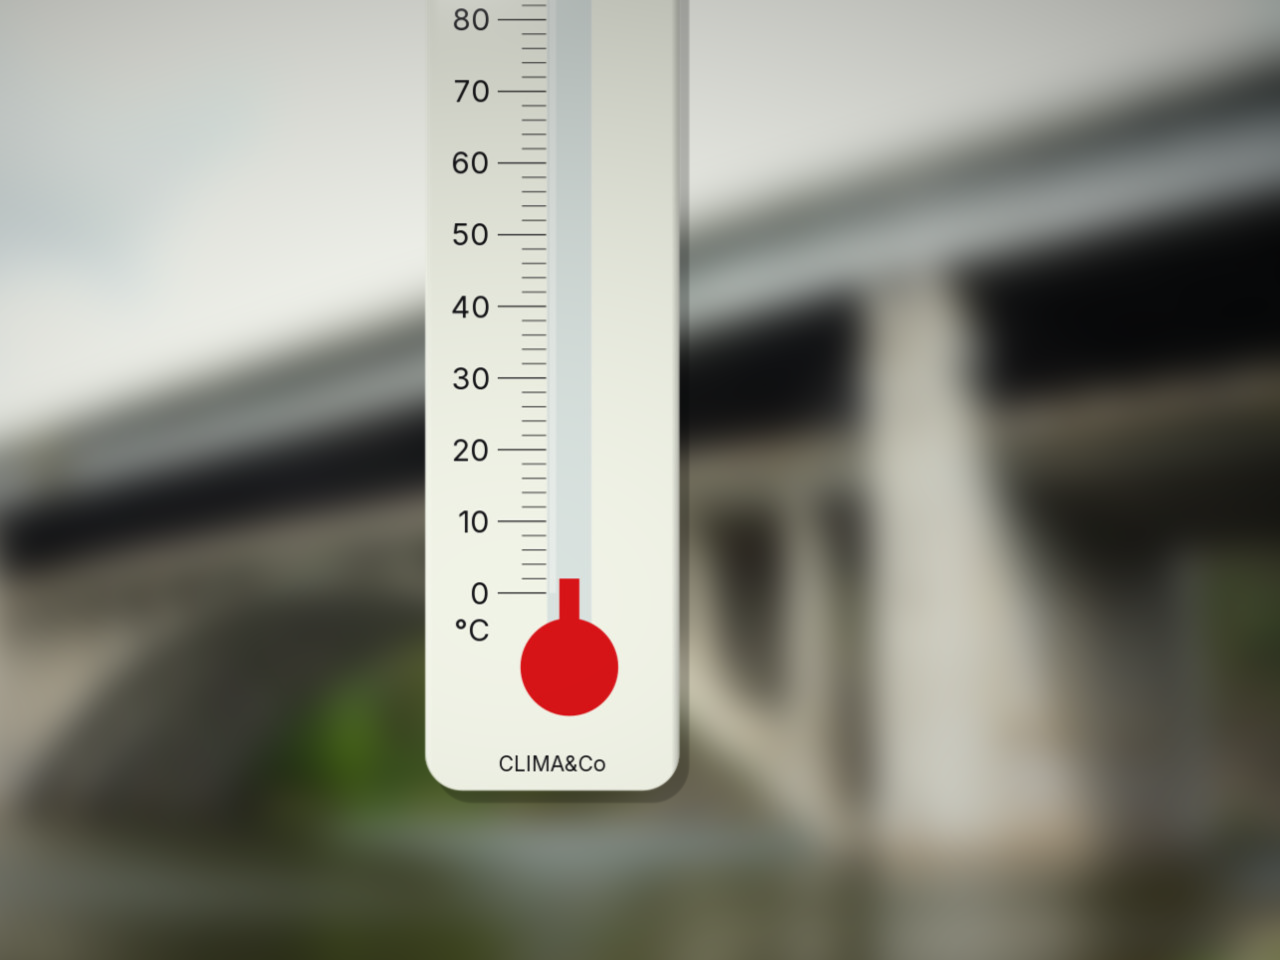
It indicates 2 °C
